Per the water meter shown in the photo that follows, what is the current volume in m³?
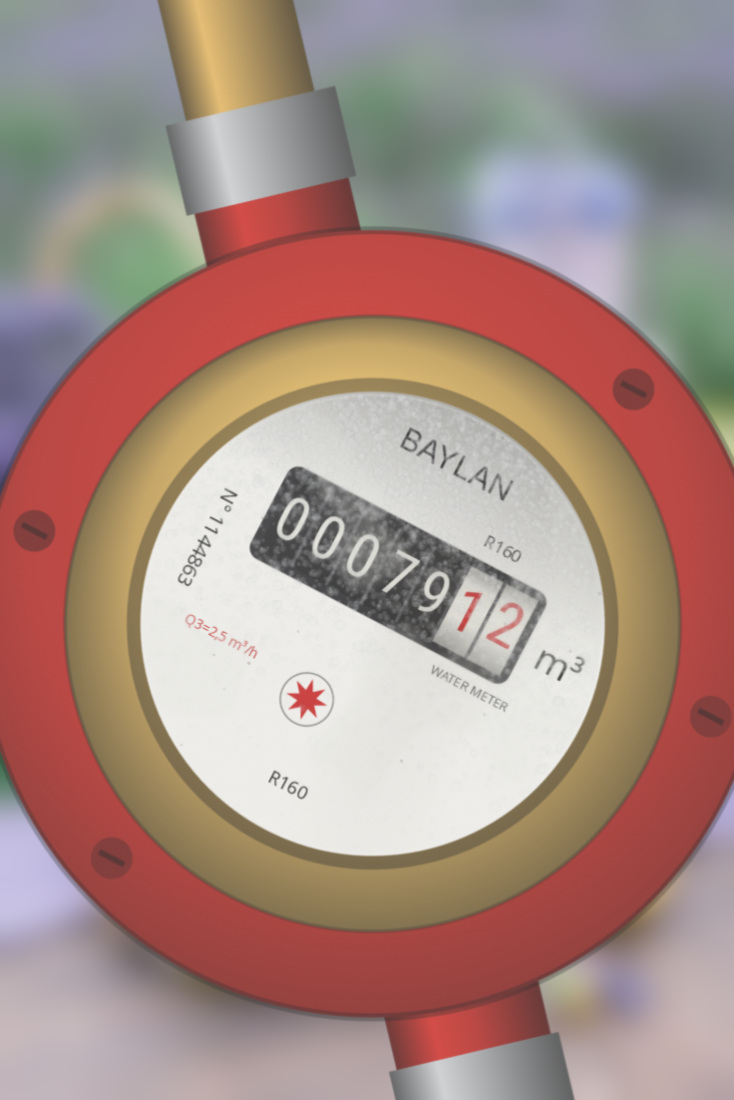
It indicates 79.12 m³
